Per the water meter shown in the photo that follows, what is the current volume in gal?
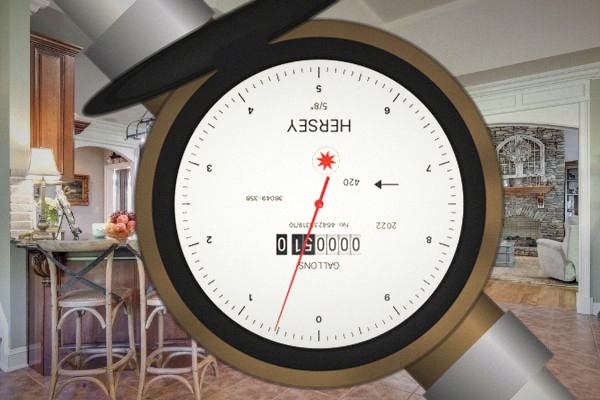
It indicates 510.5 gal
